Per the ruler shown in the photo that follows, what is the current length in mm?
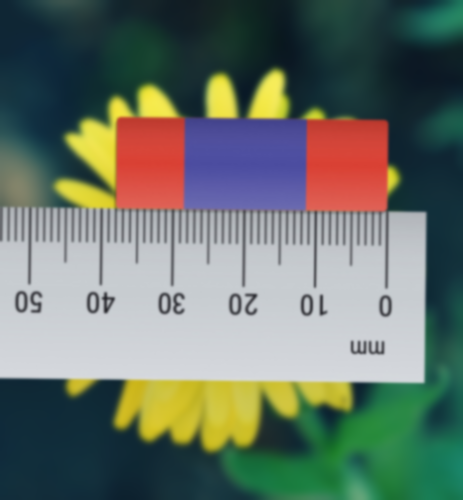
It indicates 38 mm
